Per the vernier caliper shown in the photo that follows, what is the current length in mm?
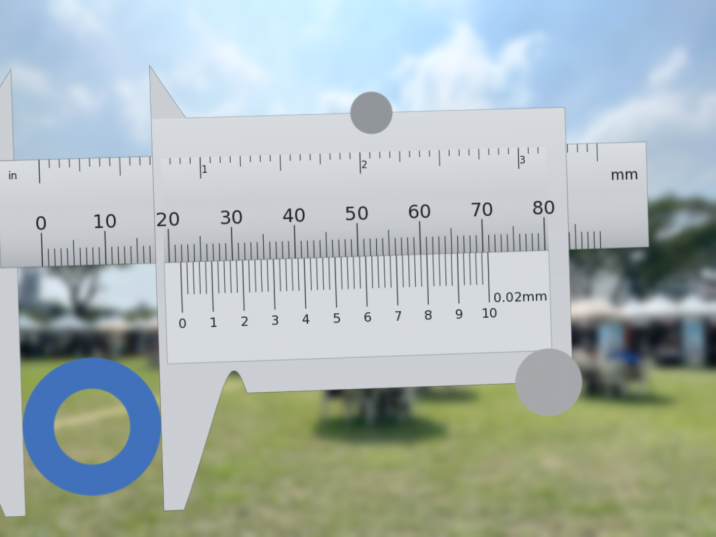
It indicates 21.8 mm
